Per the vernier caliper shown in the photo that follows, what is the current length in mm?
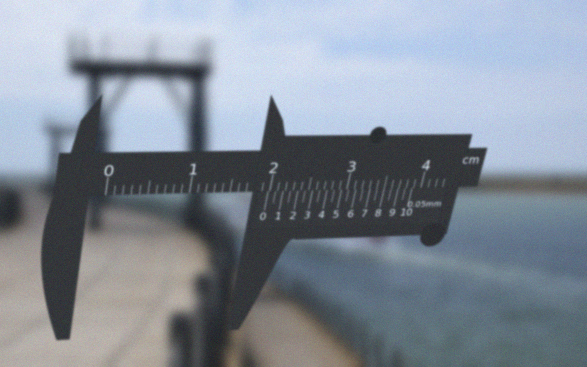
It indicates 19.8 mm
